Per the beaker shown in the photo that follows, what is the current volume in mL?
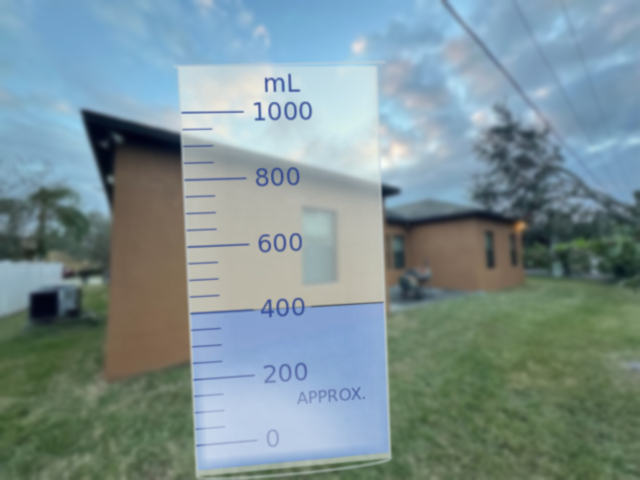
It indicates 400 mL
